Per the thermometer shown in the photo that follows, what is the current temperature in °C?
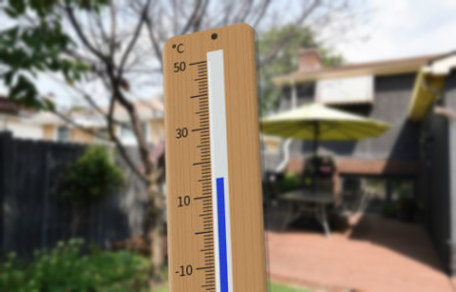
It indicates 15 °C
